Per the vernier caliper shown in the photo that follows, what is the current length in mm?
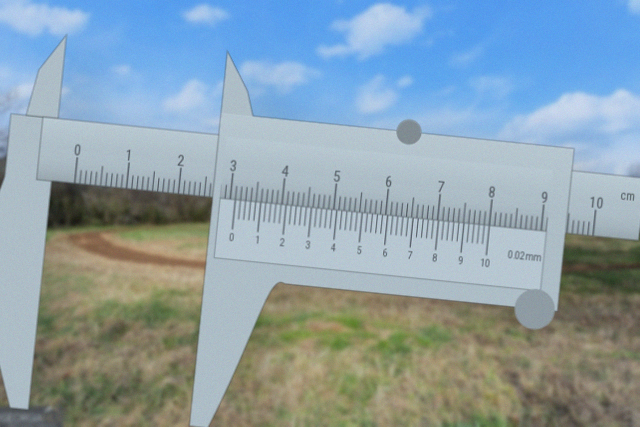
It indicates 31.0 mm
